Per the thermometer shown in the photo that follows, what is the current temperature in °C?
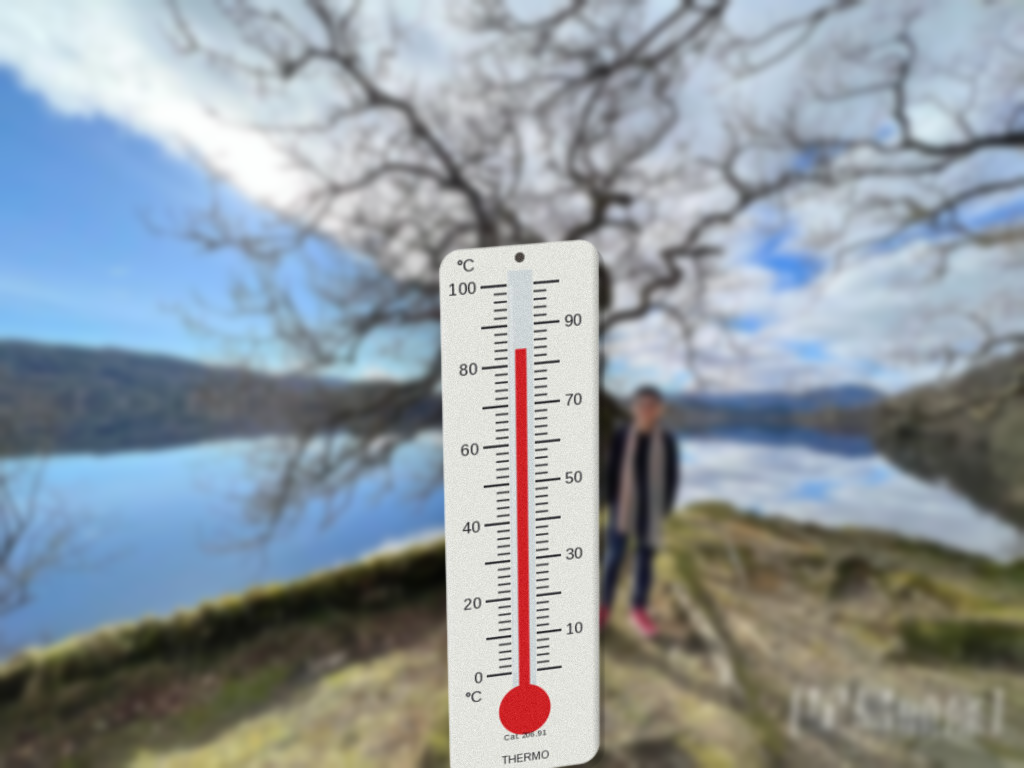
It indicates 84 °C
